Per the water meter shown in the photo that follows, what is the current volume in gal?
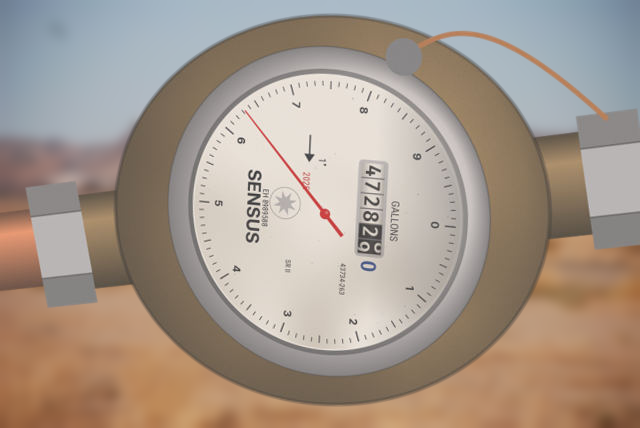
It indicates 4728286.3 gal
